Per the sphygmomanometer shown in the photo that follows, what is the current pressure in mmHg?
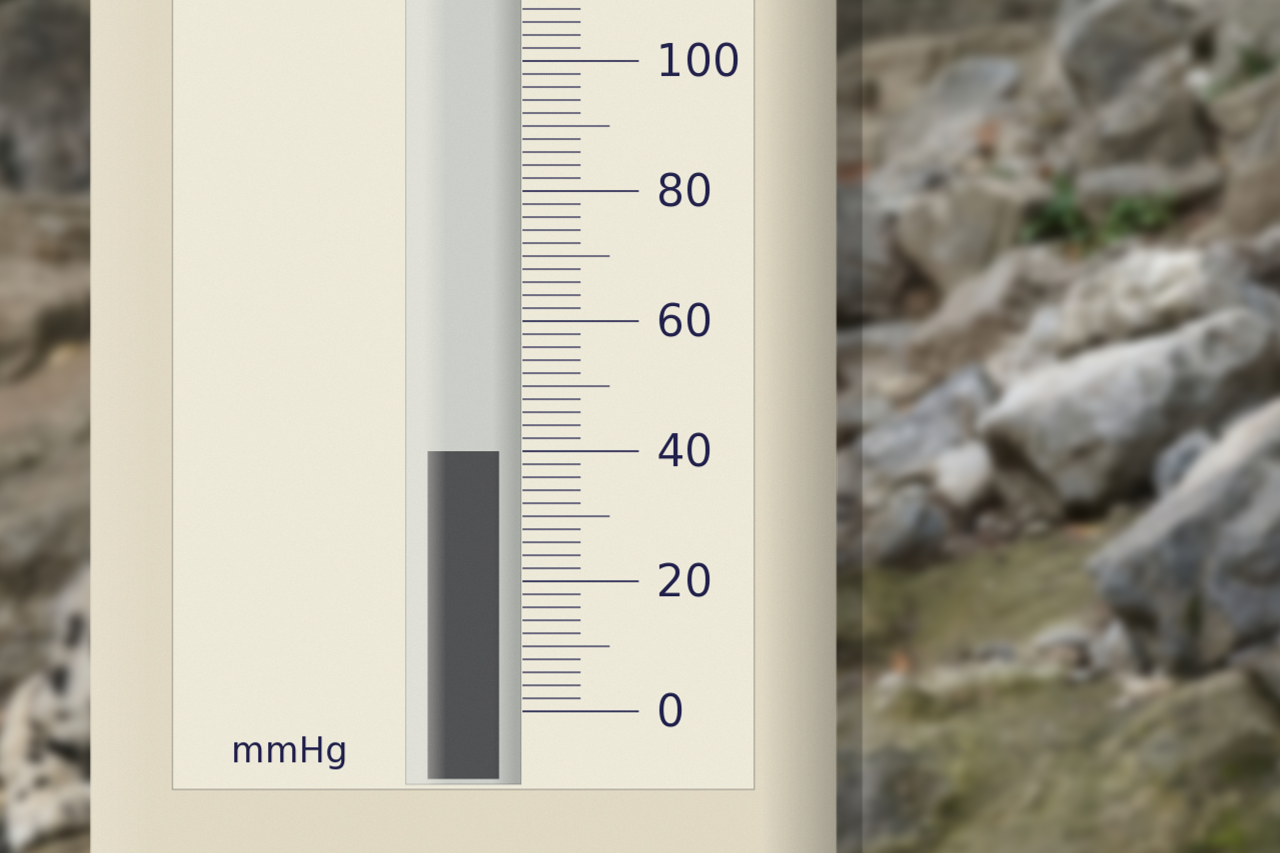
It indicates 40 mmHg
